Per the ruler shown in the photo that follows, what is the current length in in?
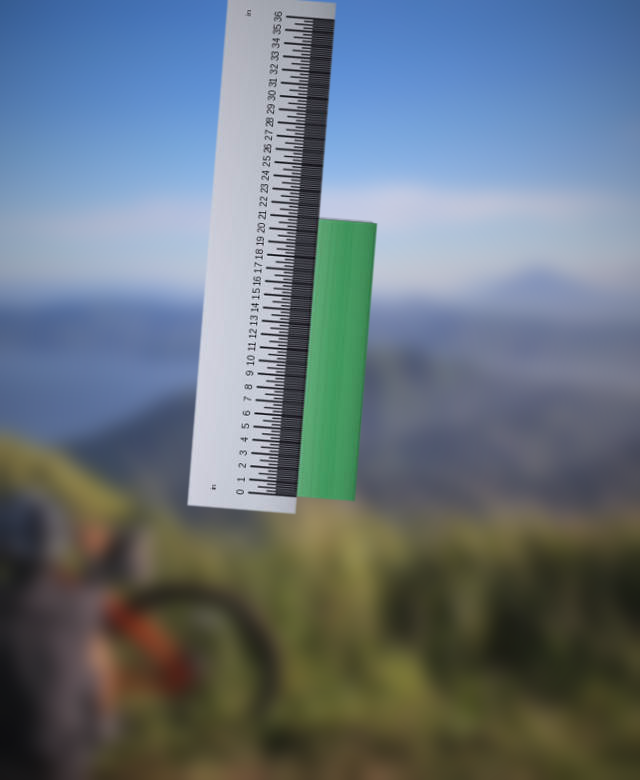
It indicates 21 in
